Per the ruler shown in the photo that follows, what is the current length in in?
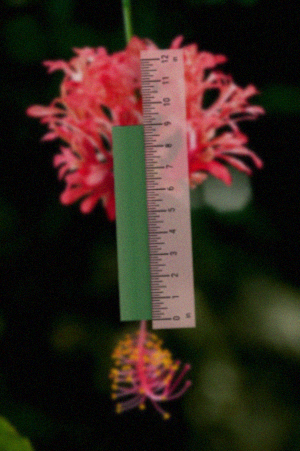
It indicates 9 in
